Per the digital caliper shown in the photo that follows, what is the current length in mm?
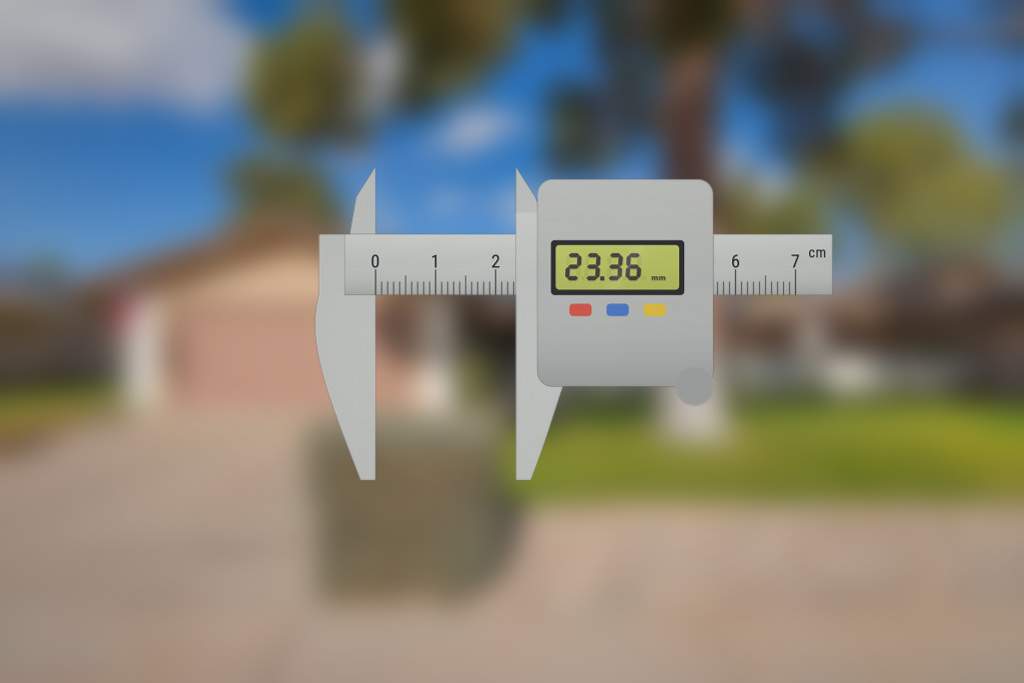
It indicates 23.36 mm
